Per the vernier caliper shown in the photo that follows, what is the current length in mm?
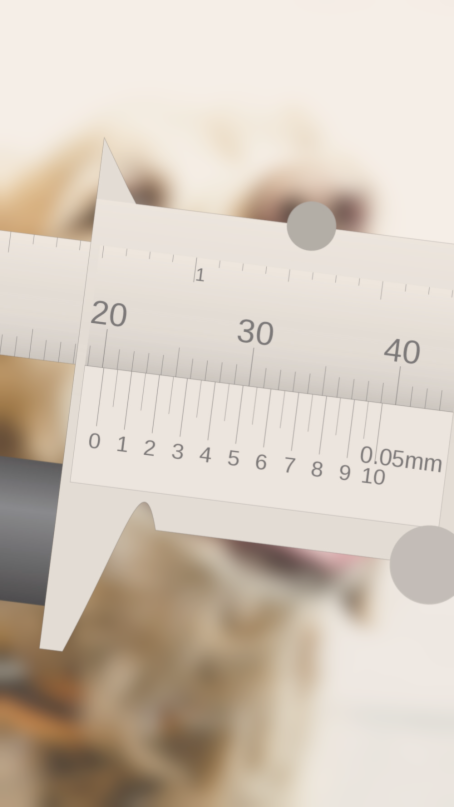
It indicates 20.1 mm
